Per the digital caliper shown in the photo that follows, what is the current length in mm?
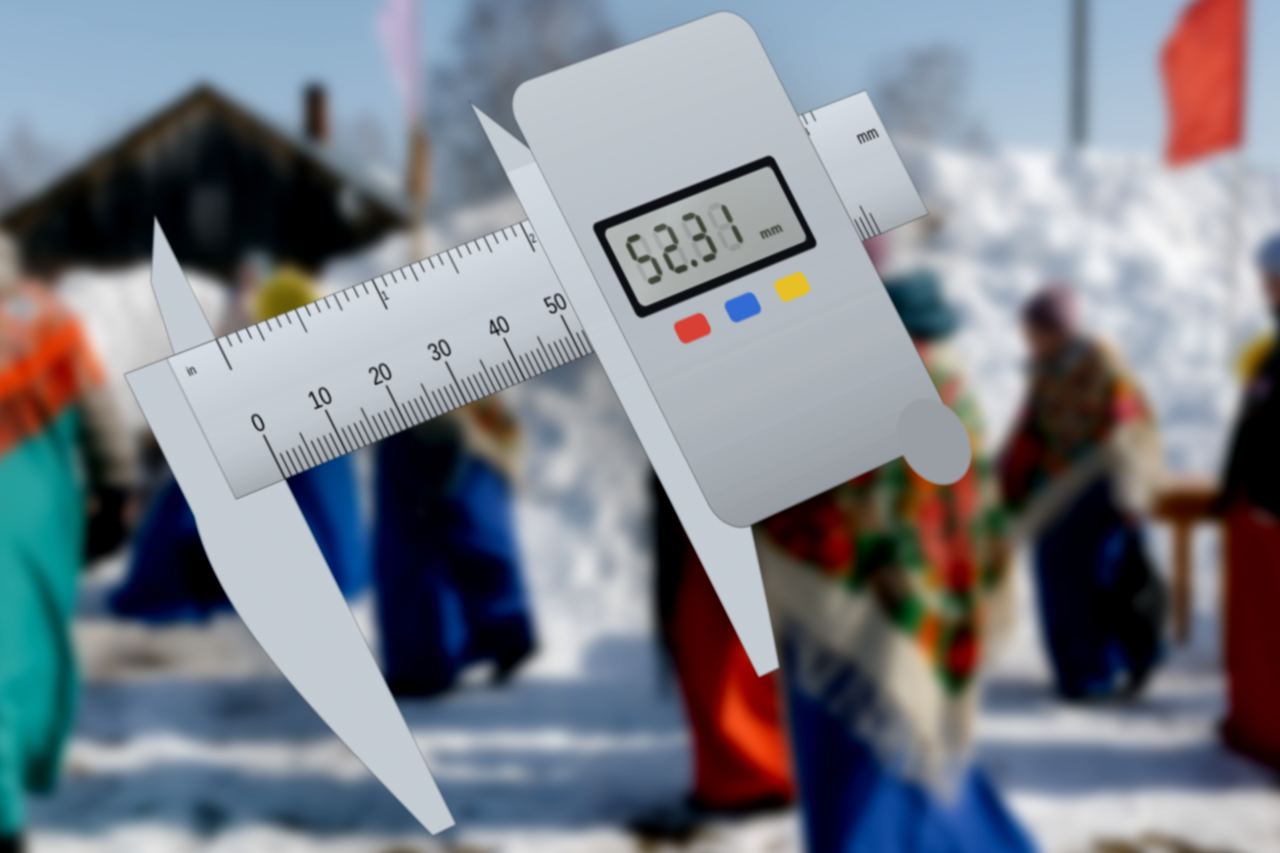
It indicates 52.31 mm
